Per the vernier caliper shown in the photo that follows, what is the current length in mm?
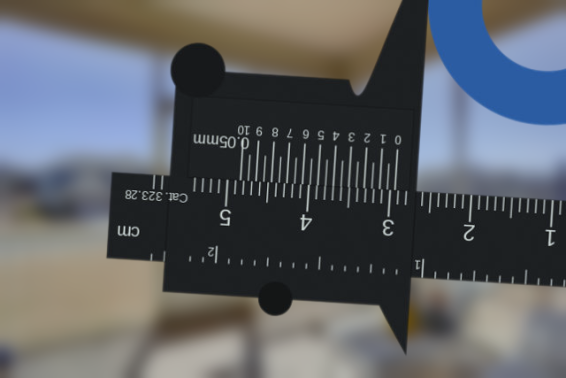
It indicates 29.4 mm
